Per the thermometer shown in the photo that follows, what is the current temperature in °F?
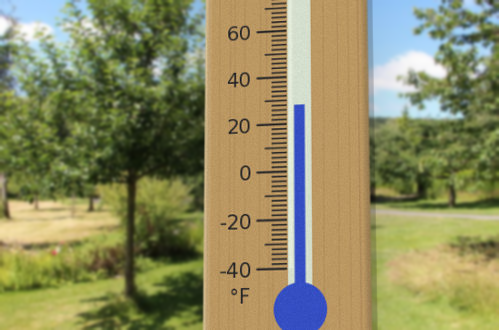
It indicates 28 °F
